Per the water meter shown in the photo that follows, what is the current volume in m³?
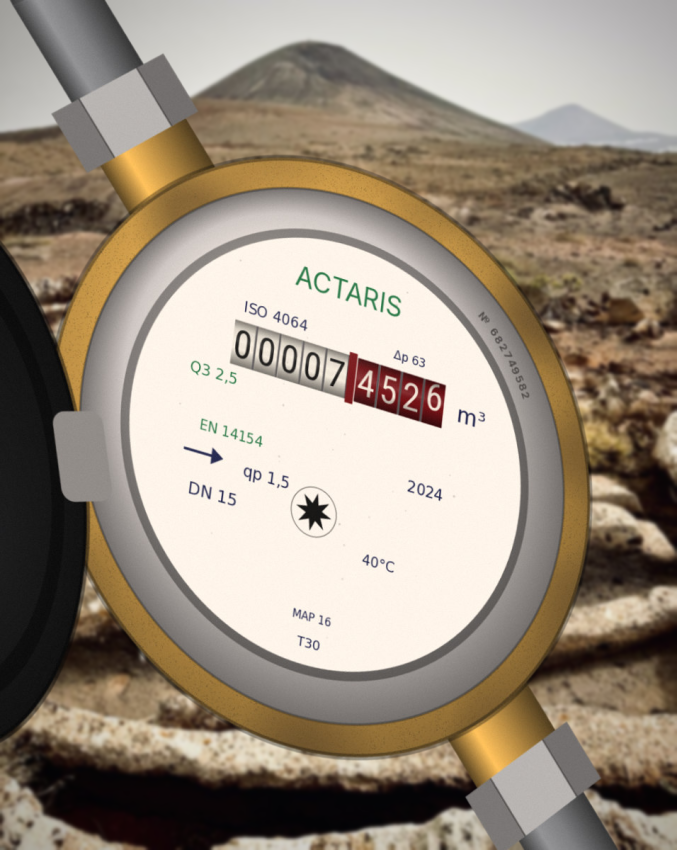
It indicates 7.4526 m³
